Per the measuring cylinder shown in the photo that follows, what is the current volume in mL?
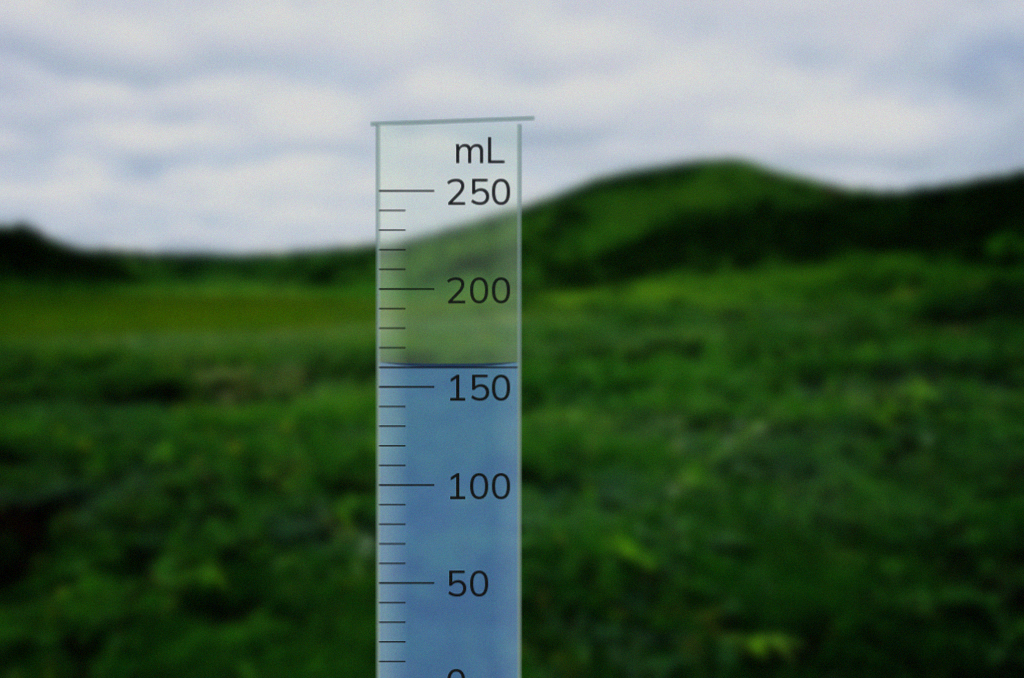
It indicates 160 mL
